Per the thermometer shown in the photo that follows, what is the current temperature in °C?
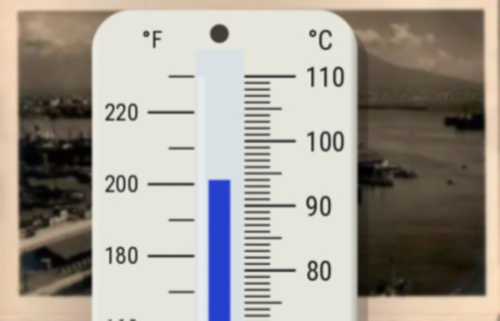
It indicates 94 °C
